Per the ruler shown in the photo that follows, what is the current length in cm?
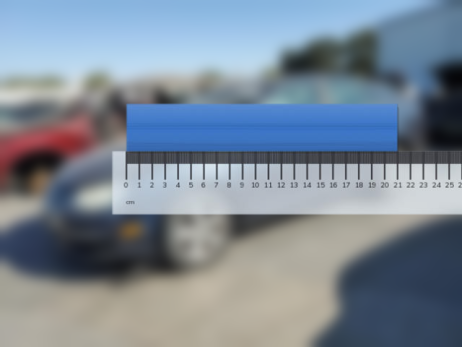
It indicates 21 cm
